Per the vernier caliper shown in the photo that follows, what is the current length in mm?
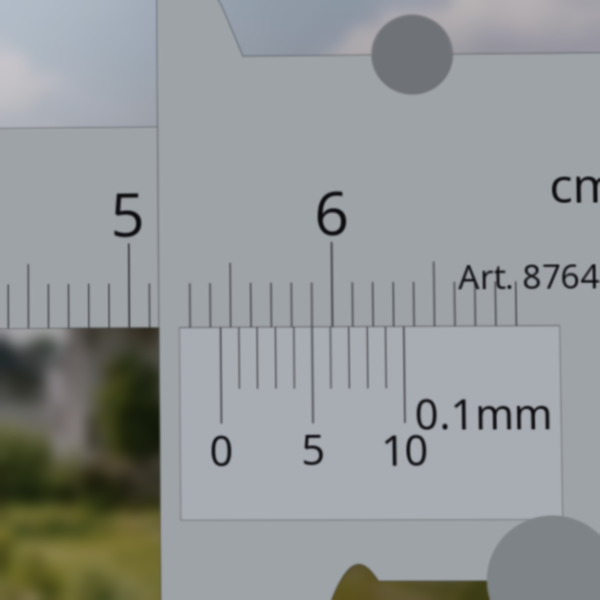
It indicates 54.5 mm
